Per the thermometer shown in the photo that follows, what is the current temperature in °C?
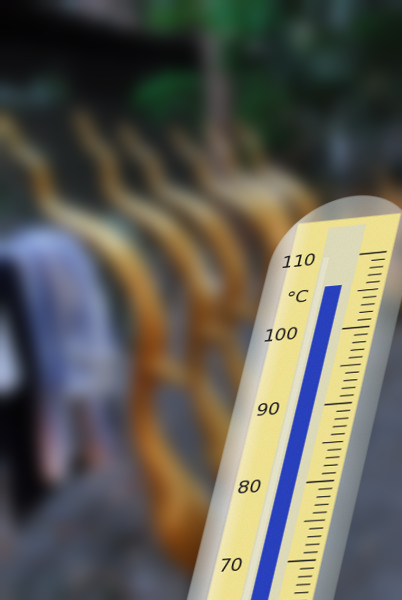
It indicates 106 °C
